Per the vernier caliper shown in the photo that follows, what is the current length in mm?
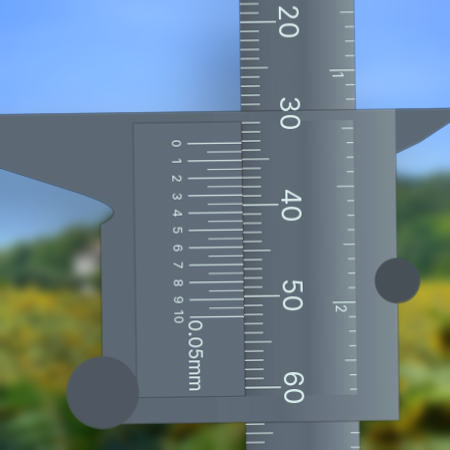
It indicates 33.2 mm
